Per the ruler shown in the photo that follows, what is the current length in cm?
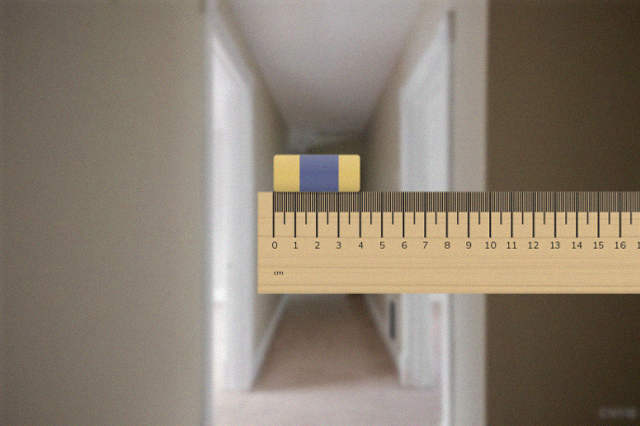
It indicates 4 cm
